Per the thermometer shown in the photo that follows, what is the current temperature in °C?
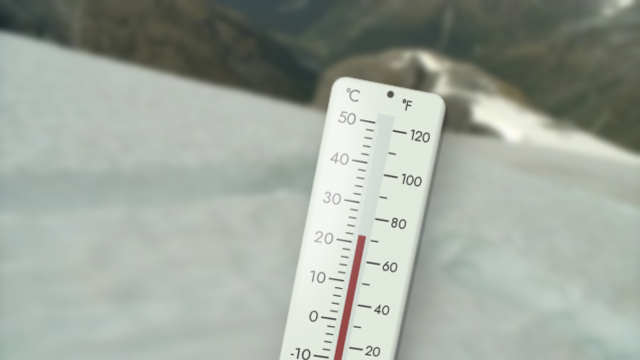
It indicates 22 °C
